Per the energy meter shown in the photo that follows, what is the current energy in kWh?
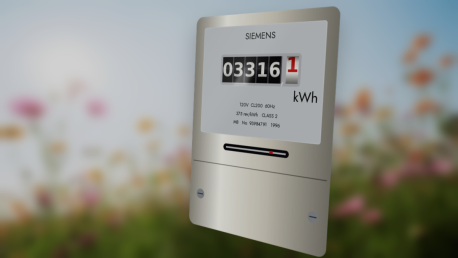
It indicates 3316.1 kWh
